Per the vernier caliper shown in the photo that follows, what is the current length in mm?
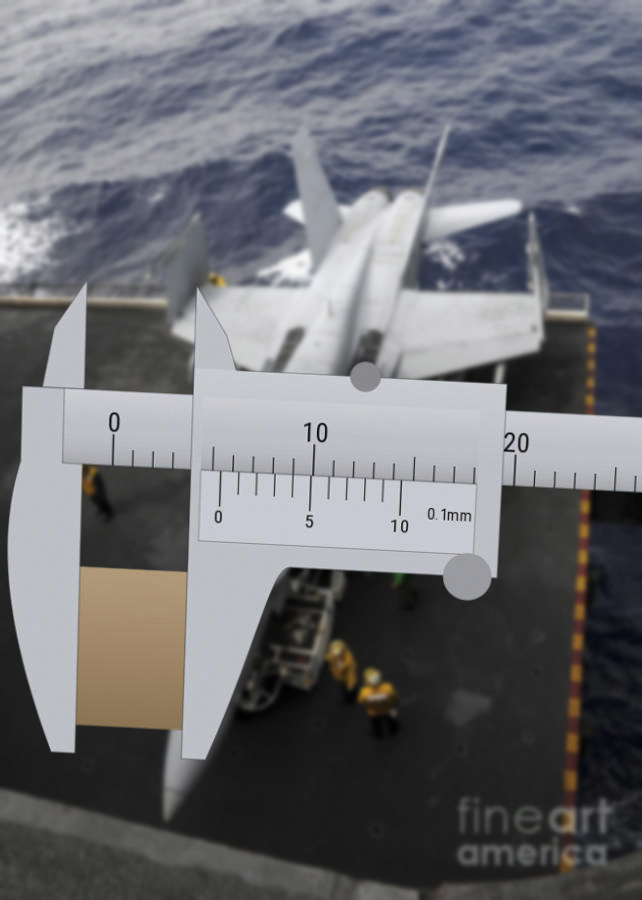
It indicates 5.4 mm
